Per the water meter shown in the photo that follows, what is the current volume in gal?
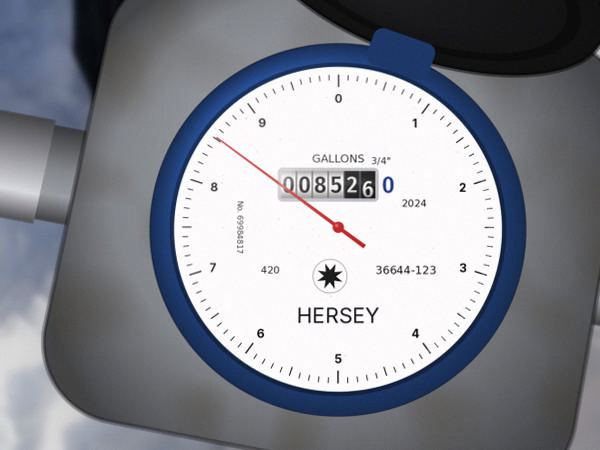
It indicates 85258.5 gal
